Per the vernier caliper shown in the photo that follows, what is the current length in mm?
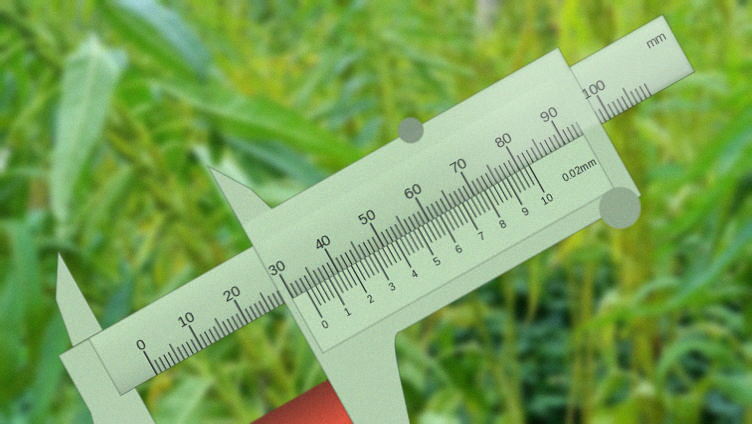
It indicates 33.0 mm
